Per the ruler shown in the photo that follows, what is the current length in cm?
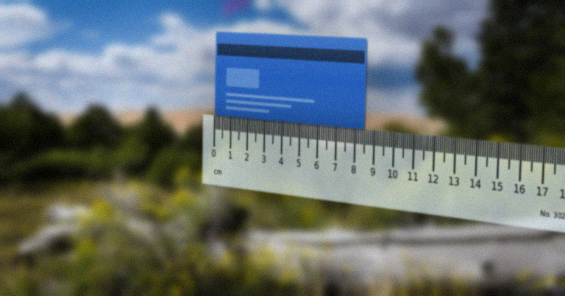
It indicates 8.5 cm
